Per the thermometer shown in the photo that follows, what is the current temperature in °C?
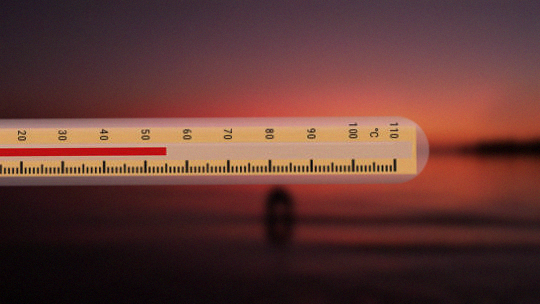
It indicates 55 °C
